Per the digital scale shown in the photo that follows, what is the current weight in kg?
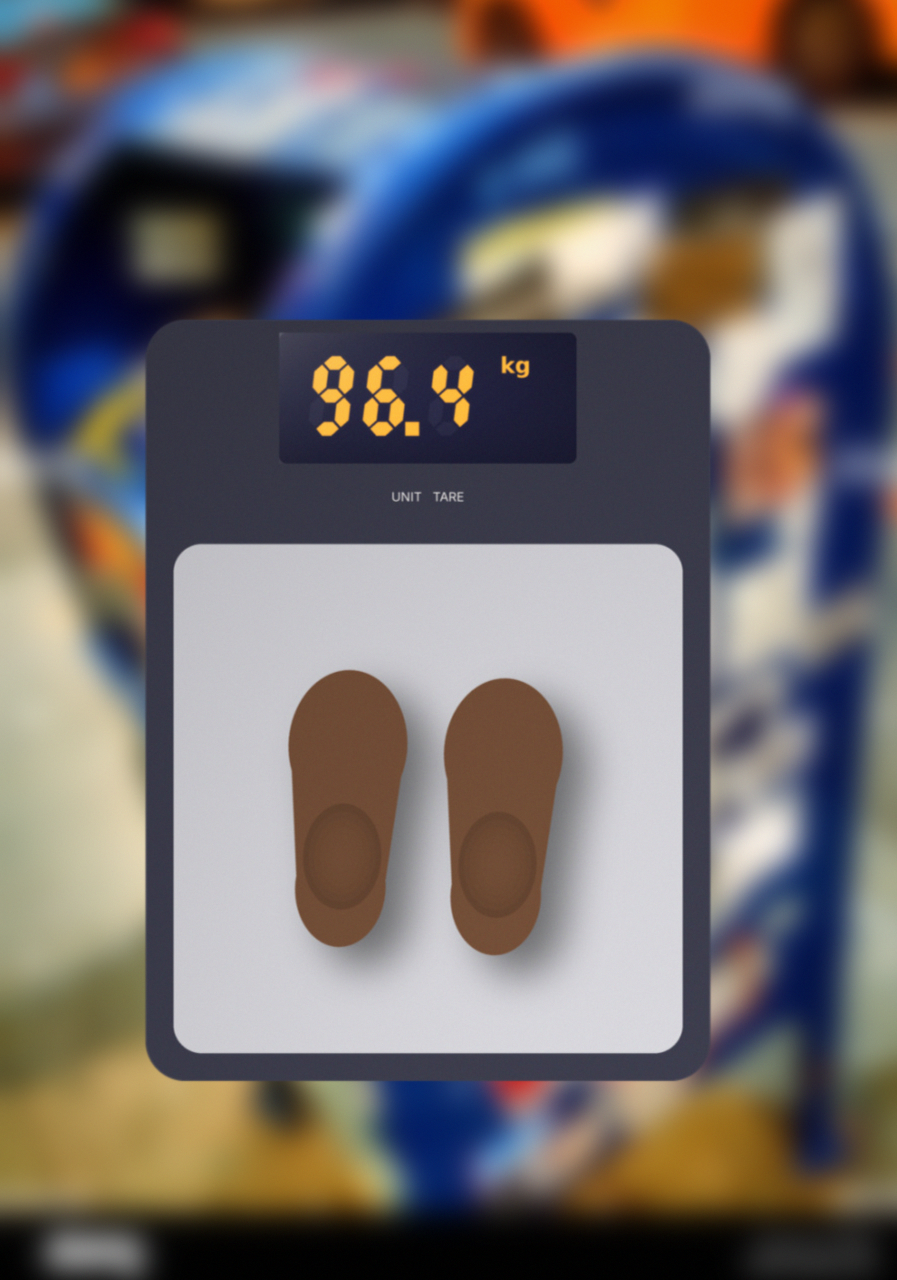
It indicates 96.4 kg
